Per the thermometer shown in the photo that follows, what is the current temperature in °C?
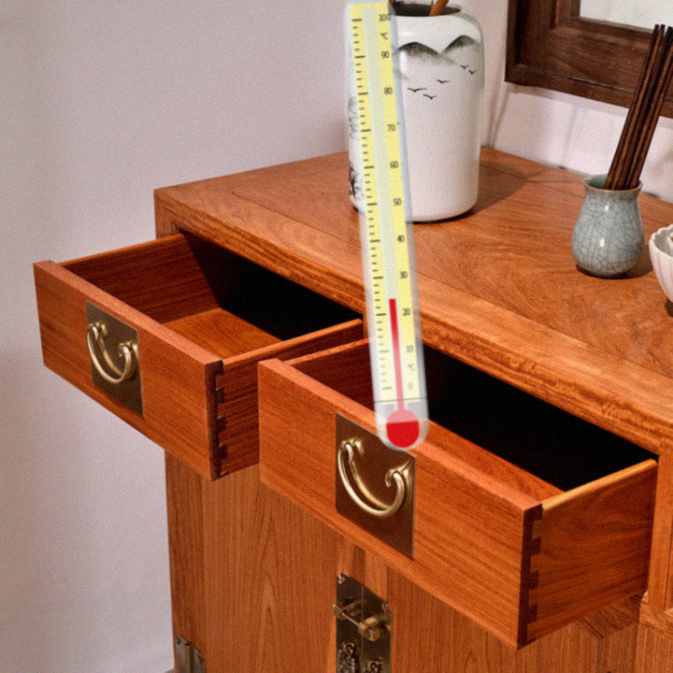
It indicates 24 °C
